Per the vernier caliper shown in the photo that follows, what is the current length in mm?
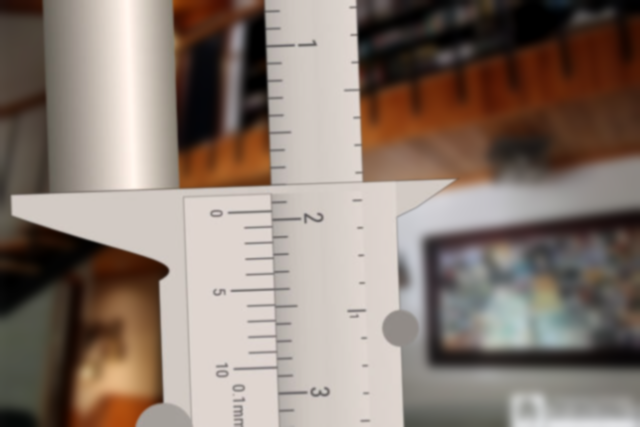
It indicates 19.5 mm
